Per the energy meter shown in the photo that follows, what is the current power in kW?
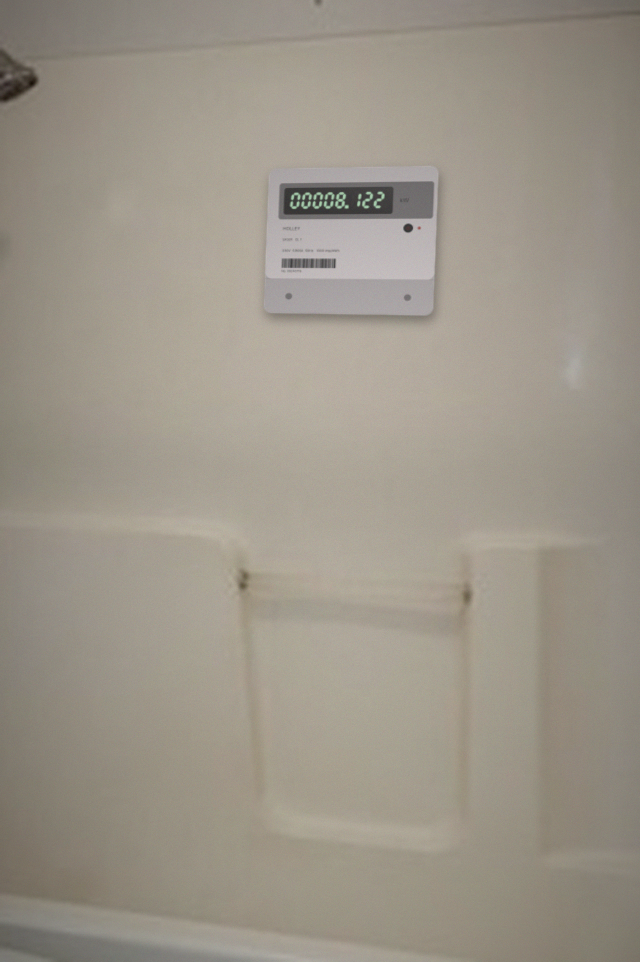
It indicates 8.122 kW
